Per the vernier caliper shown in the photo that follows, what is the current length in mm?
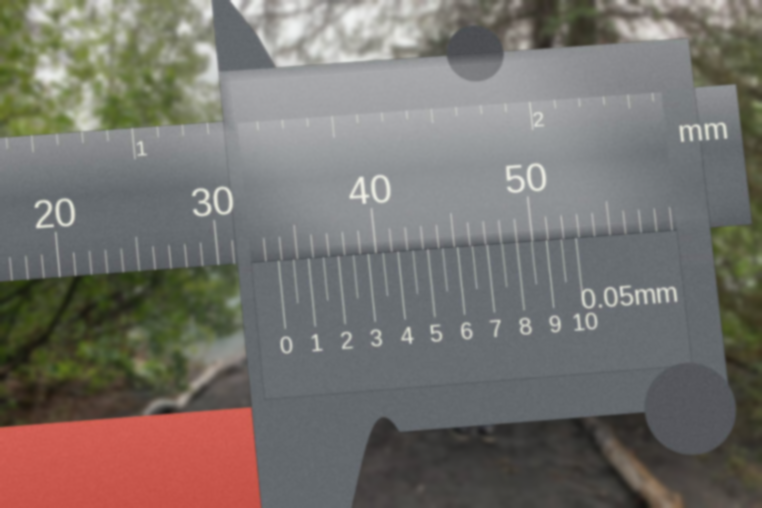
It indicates 33.8 mm
